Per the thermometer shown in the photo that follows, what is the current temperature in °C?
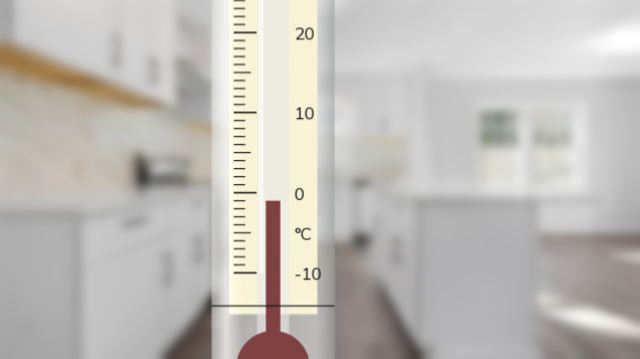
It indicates -1 °C
